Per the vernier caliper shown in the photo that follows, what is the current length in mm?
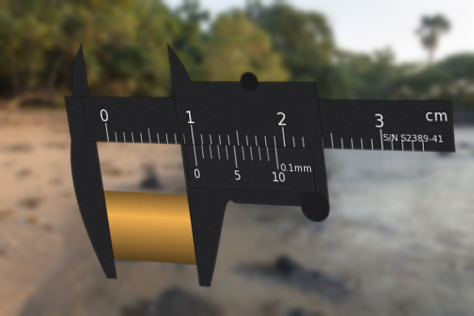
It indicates 10.0 mm
